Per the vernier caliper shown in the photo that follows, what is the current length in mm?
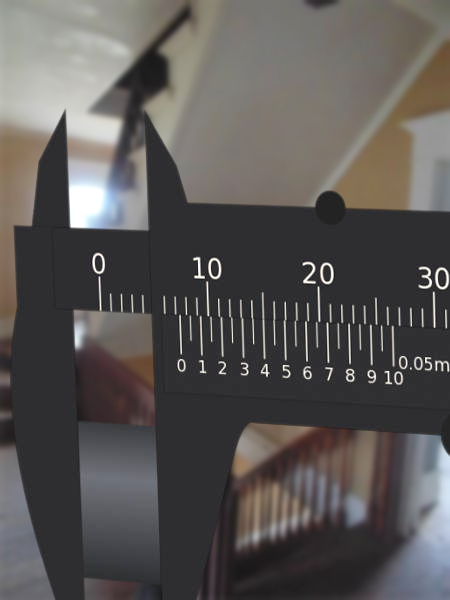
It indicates 7.4 mm
